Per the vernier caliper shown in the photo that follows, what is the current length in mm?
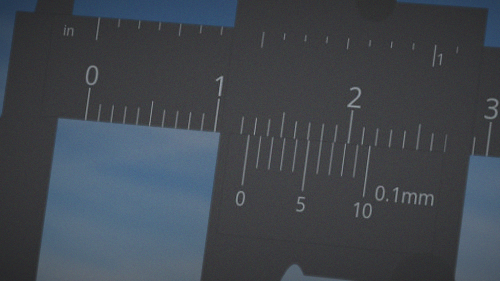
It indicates 12.6 mm
